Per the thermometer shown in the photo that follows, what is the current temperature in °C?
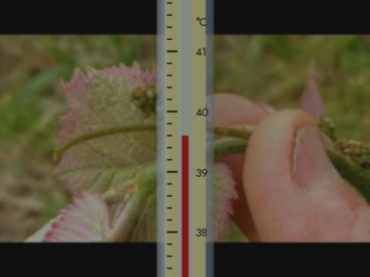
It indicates 39.6 °C
